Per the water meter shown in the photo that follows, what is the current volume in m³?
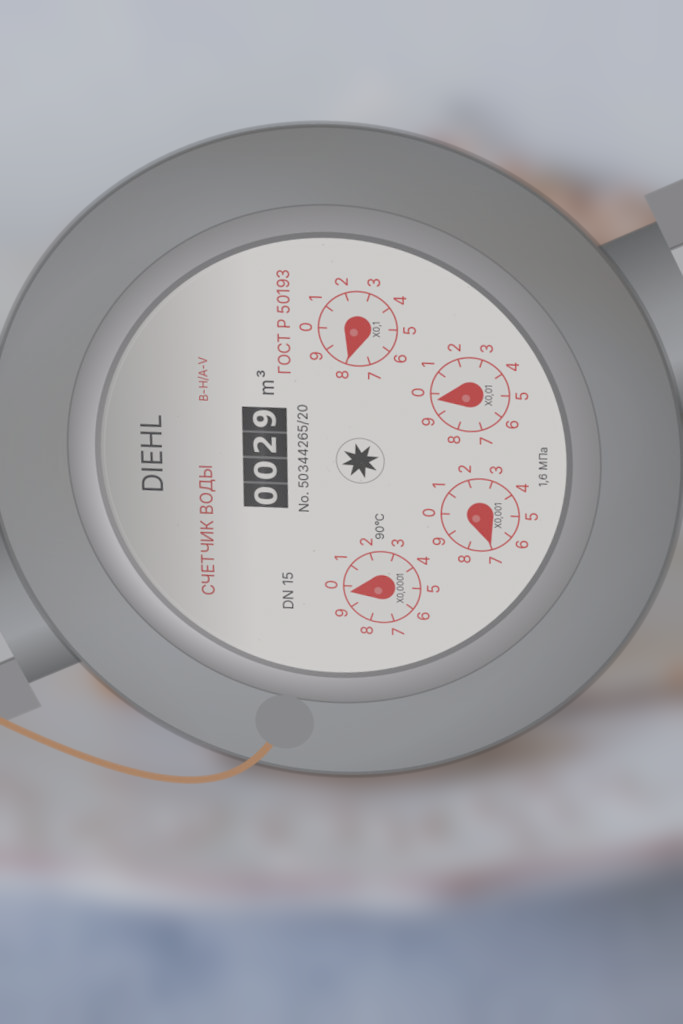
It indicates 29.7969 m³
